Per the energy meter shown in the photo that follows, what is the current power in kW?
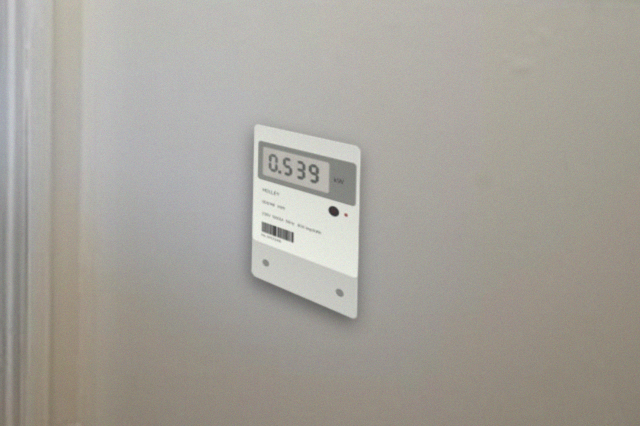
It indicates 0.539 kW
